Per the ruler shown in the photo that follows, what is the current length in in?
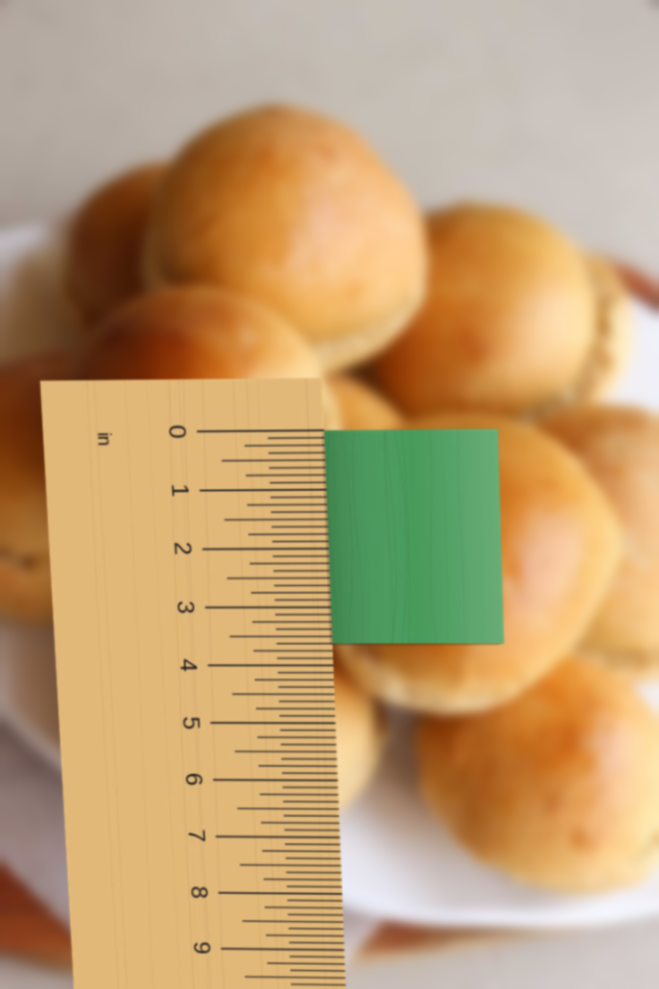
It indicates 3.625 in
